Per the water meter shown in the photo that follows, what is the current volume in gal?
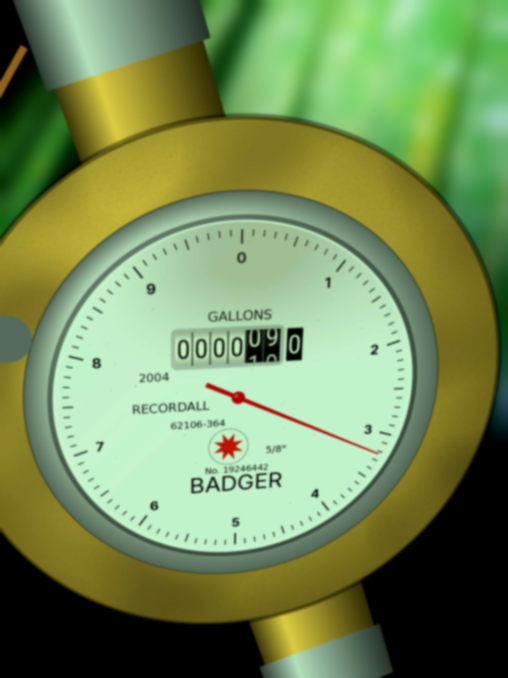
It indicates 93.2 gal
